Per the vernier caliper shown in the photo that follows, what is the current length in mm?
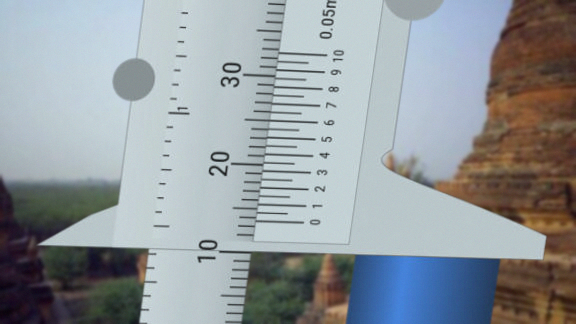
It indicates 13.6 mm
